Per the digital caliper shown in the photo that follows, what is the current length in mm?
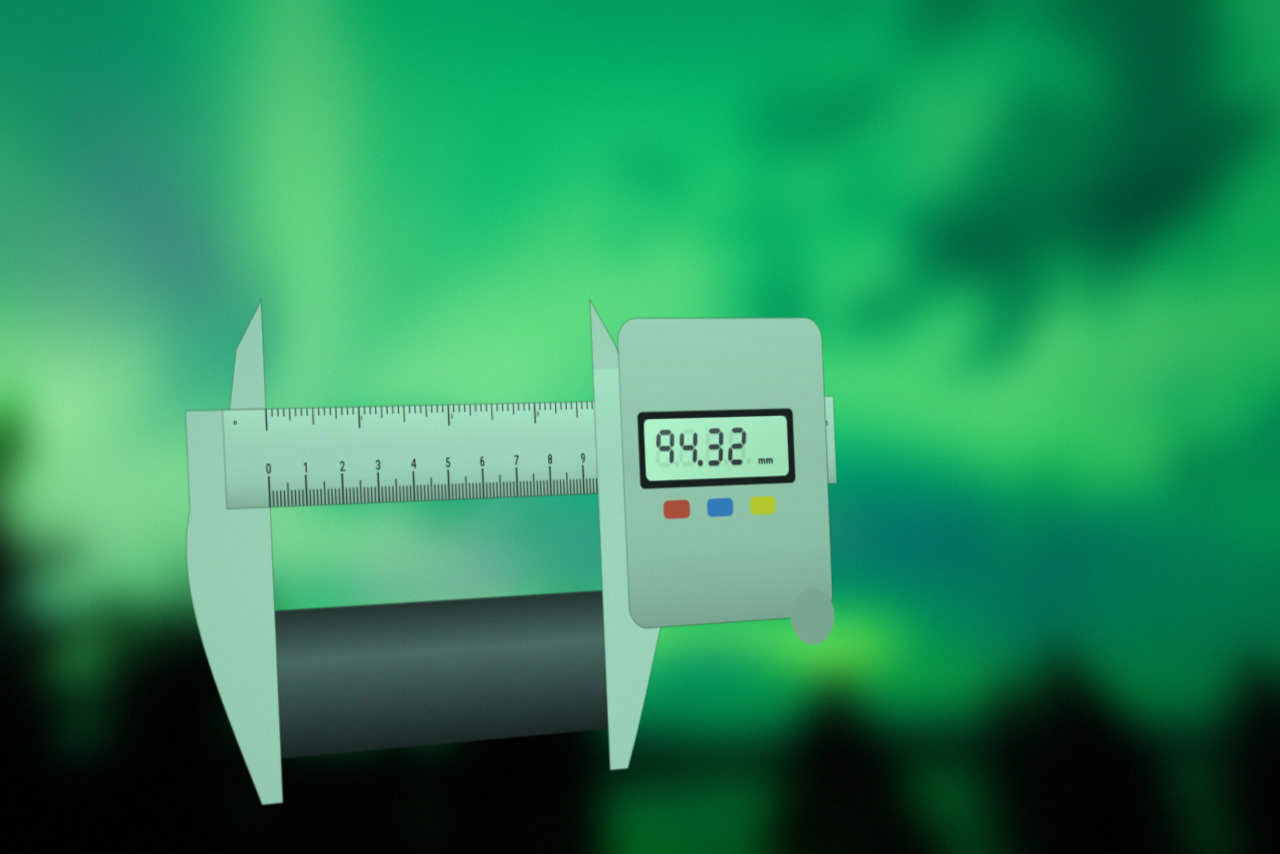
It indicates 94.32 mm
